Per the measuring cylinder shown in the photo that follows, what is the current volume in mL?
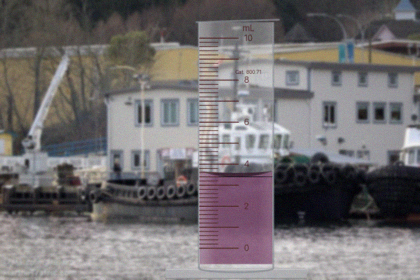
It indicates 3.4 mL
